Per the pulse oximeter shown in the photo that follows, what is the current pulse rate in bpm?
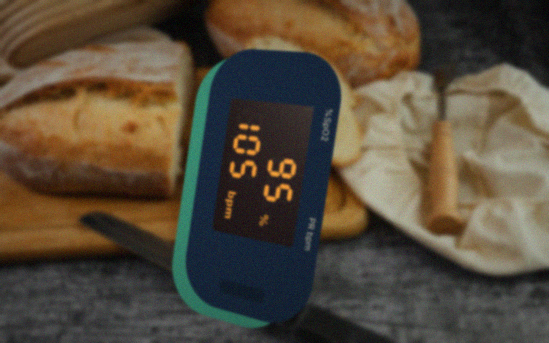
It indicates 105 bpm
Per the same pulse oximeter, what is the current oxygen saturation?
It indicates 95 %
